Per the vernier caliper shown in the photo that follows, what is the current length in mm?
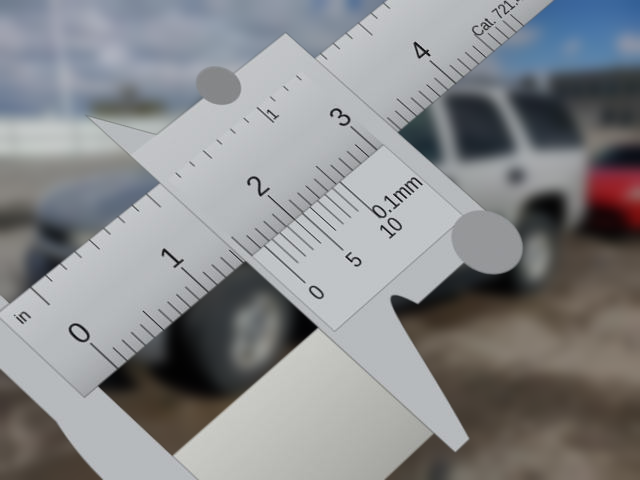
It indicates 16.4 mm
